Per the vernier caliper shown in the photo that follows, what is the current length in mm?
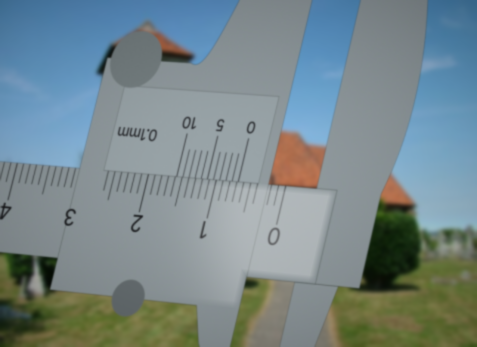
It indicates 6.8 mm
